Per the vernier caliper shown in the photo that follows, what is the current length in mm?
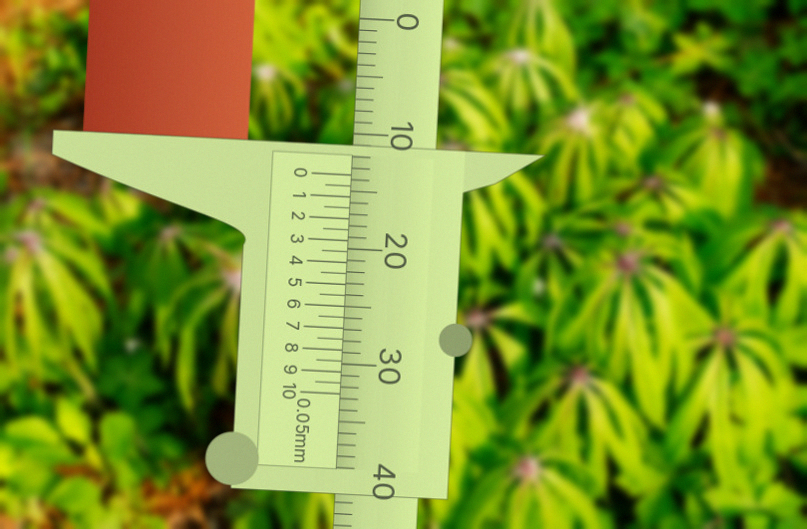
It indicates 13.6 mm
